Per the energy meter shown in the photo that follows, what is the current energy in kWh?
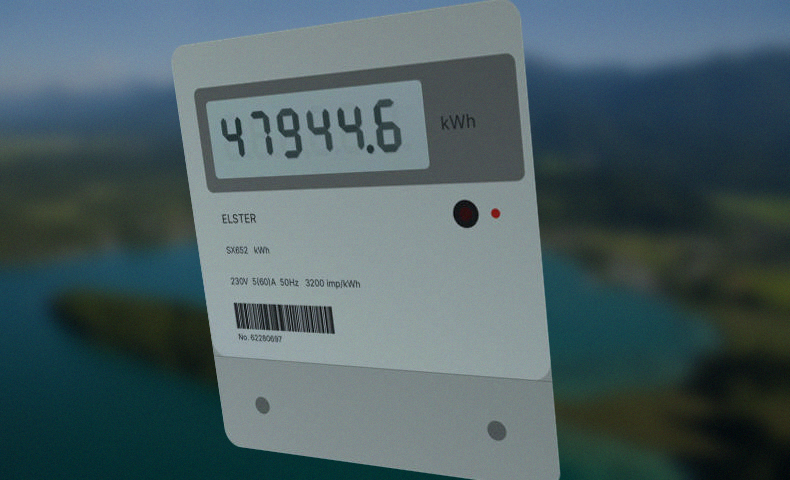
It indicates 47944.6 kWh
